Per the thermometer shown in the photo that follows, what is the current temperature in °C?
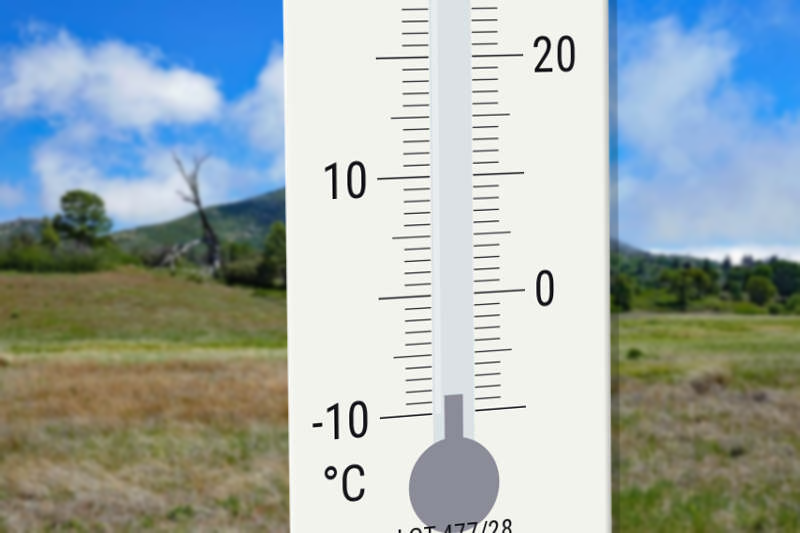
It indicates -8.5 °C
